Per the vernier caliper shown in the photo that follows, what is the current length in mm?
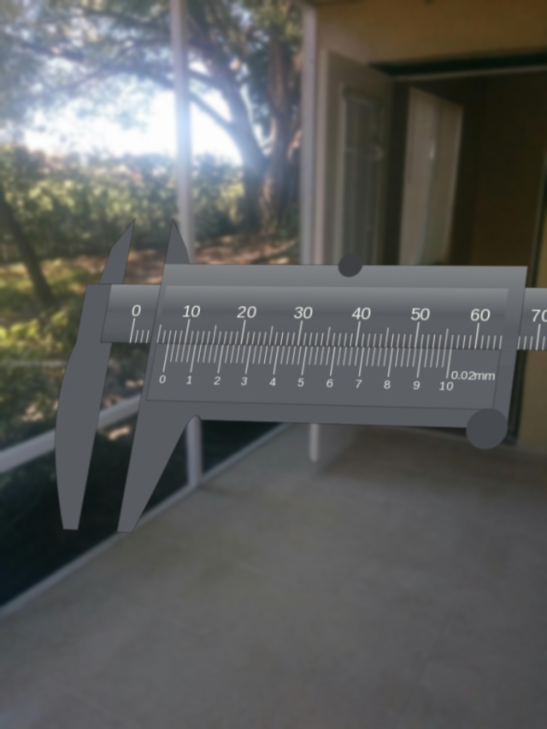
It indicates 7.0 mm
